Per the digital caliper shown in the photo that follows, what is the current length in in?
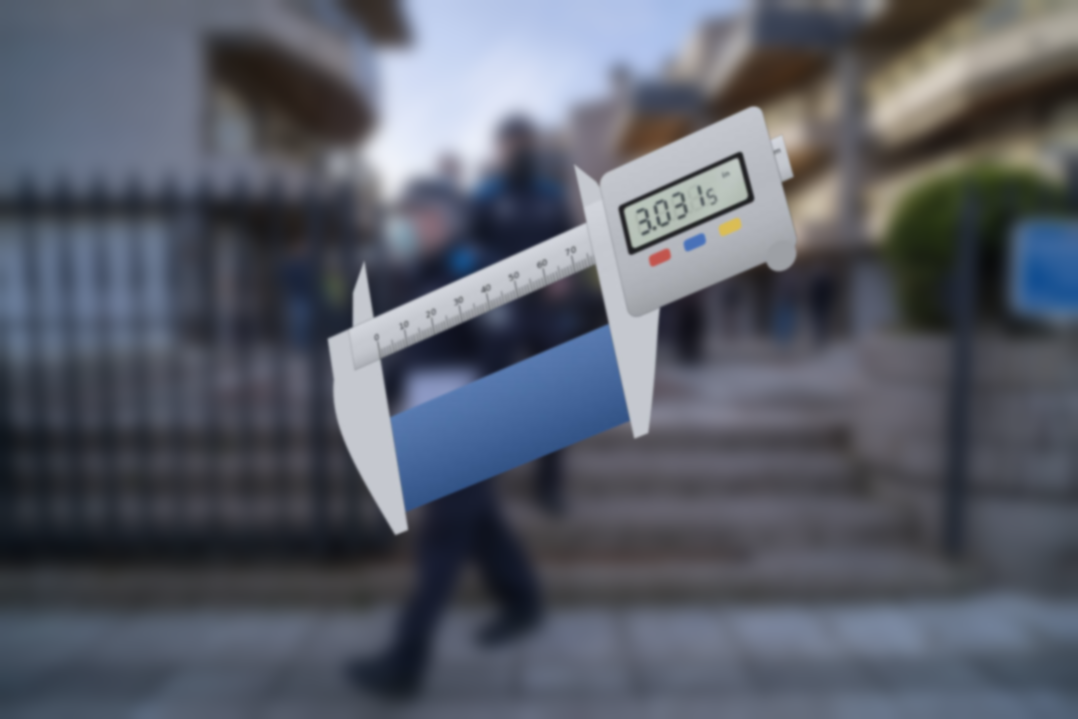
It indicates 3.0315 in
